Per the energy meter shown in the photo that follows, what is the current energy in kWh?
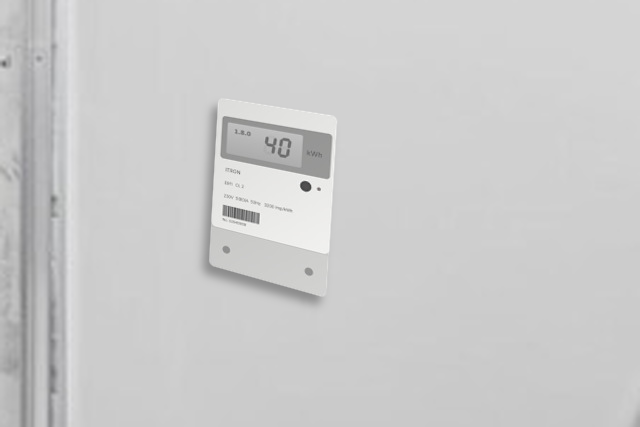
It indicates 40 kWh
